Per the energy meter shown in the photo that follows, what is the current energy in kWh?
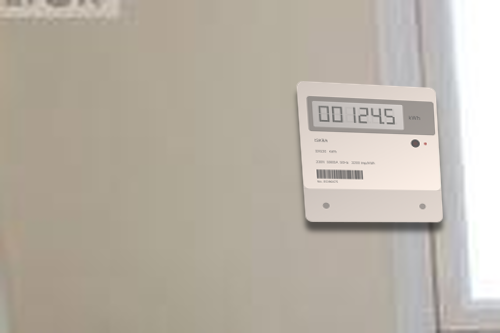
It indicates 124.5 kWh
